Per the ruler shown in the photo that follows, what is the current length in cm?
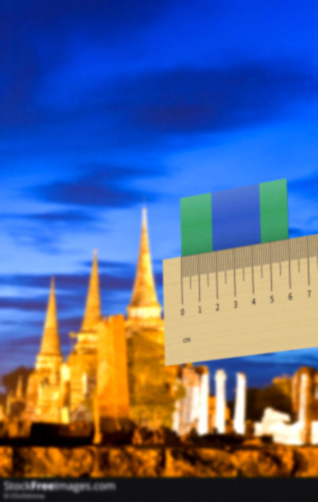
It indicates 6 cm
